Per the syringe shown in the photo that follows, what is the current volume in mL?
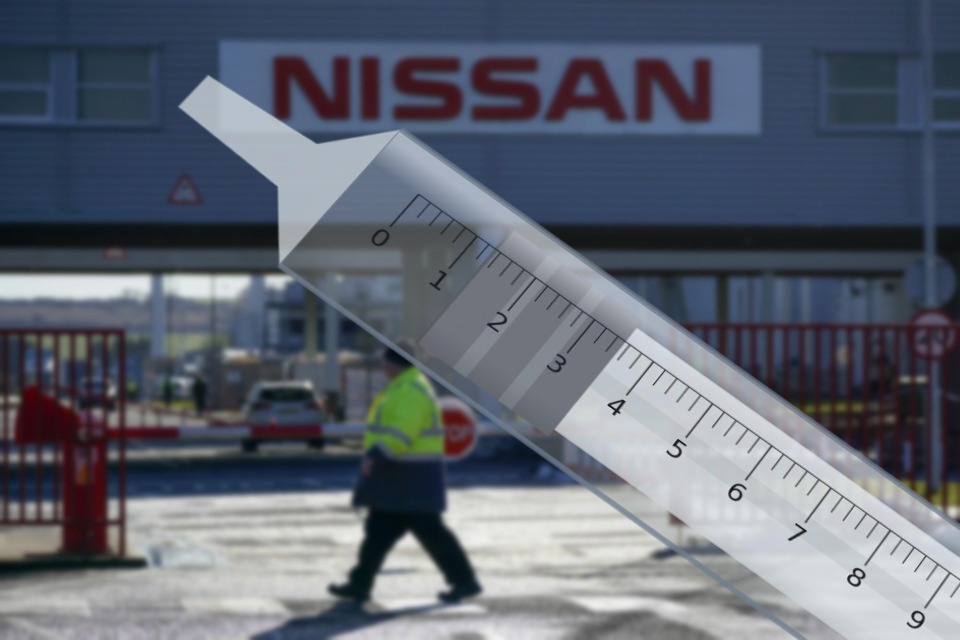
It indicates 1.3 mL
